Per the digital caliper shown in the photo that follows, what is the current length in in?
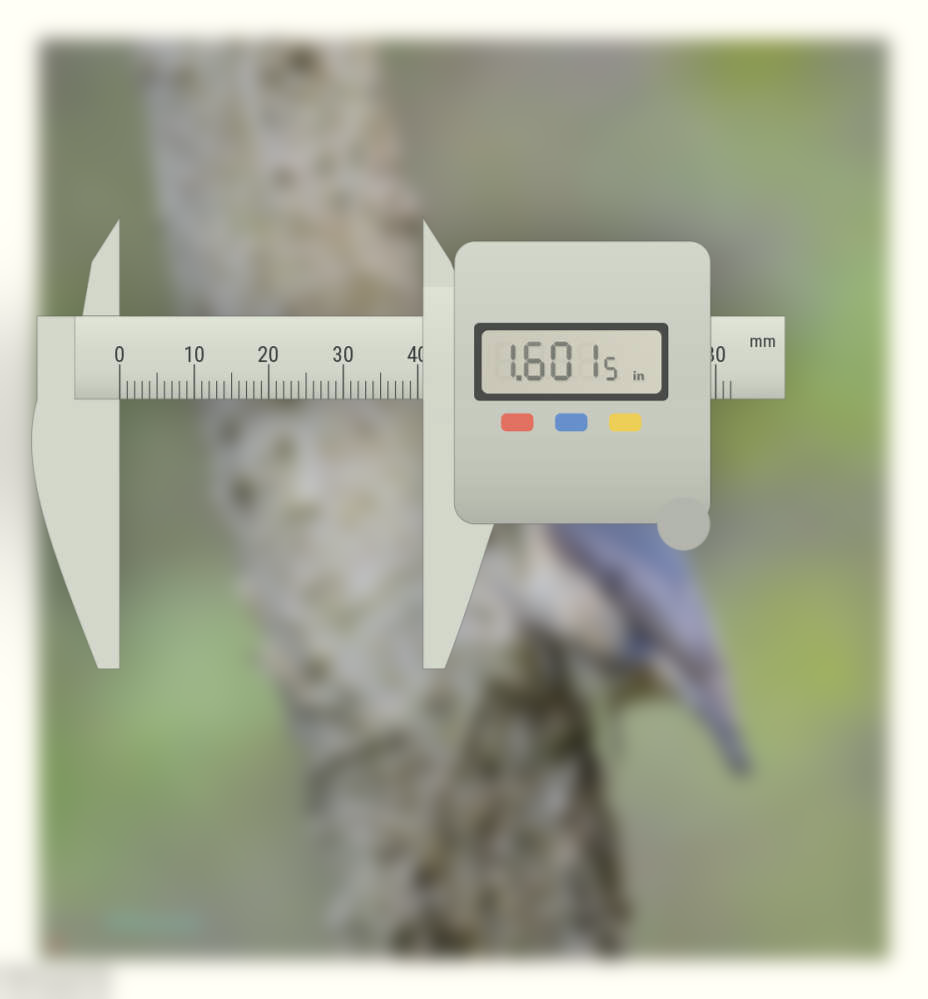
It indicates 1.6015 in
